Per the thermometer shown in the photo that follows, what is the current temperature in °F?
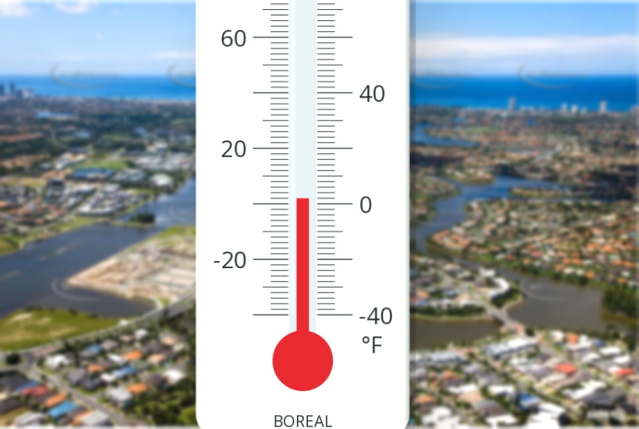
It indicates 2 °F
